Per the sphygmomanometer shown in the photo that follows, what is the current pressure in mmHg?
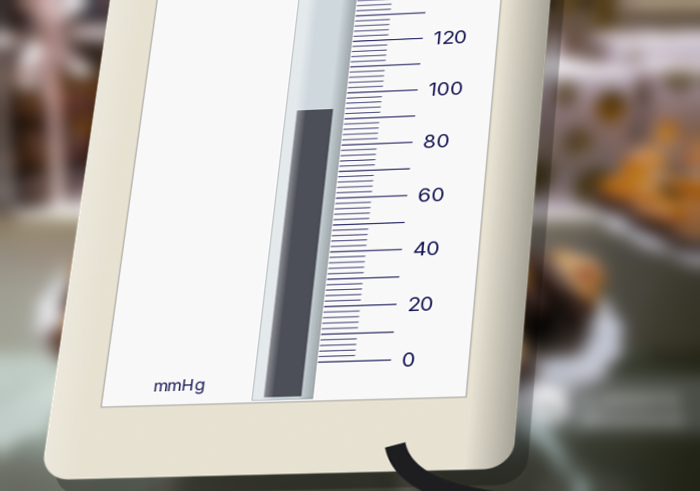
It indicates 94 mmHg
